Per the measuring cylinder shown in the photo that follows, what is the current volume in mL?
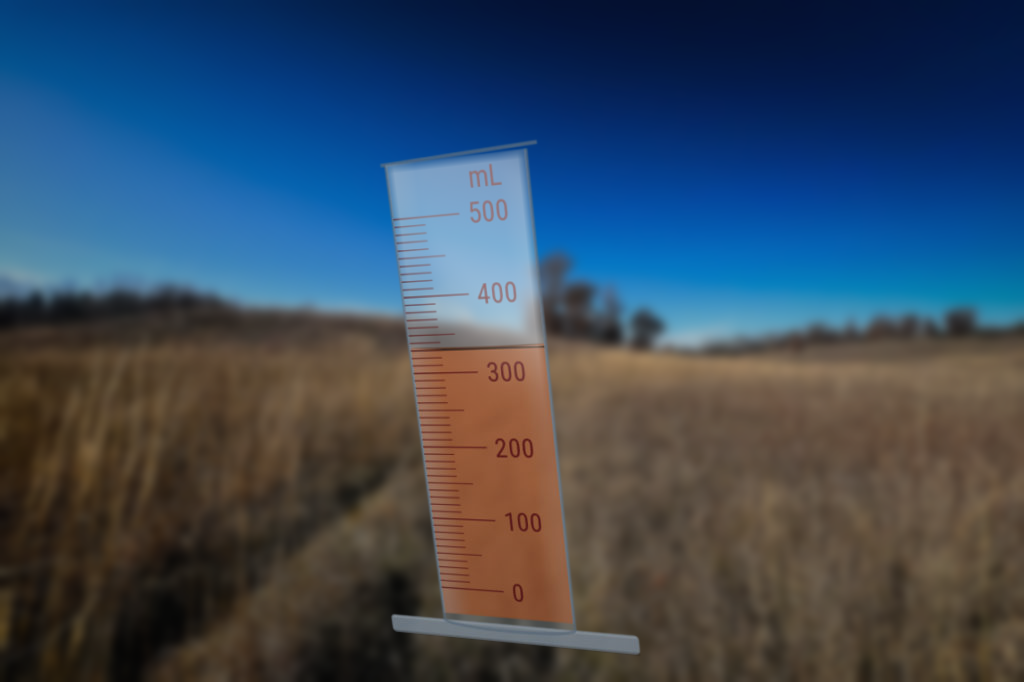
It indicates 330 mL
